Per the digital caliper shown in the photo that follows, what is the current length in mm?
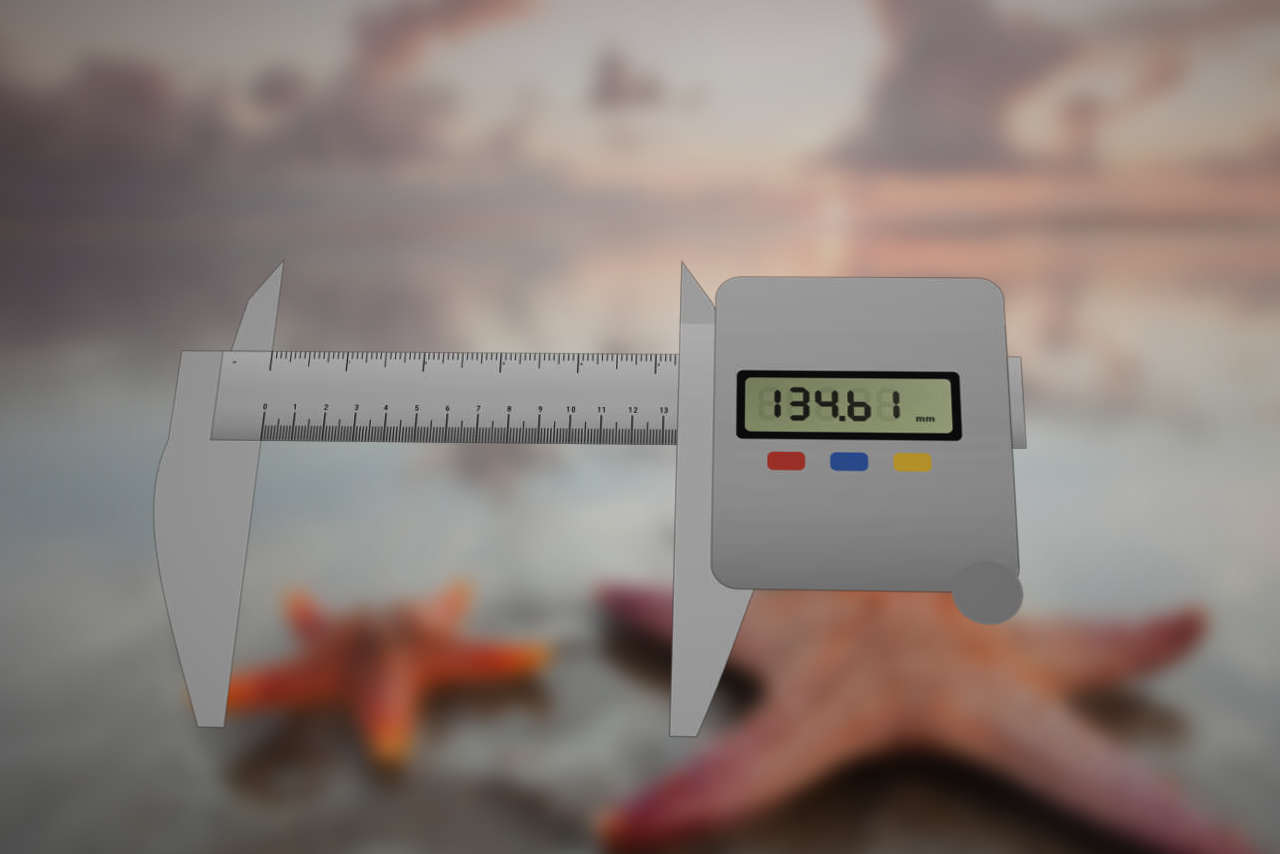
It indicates 134.61 mm
